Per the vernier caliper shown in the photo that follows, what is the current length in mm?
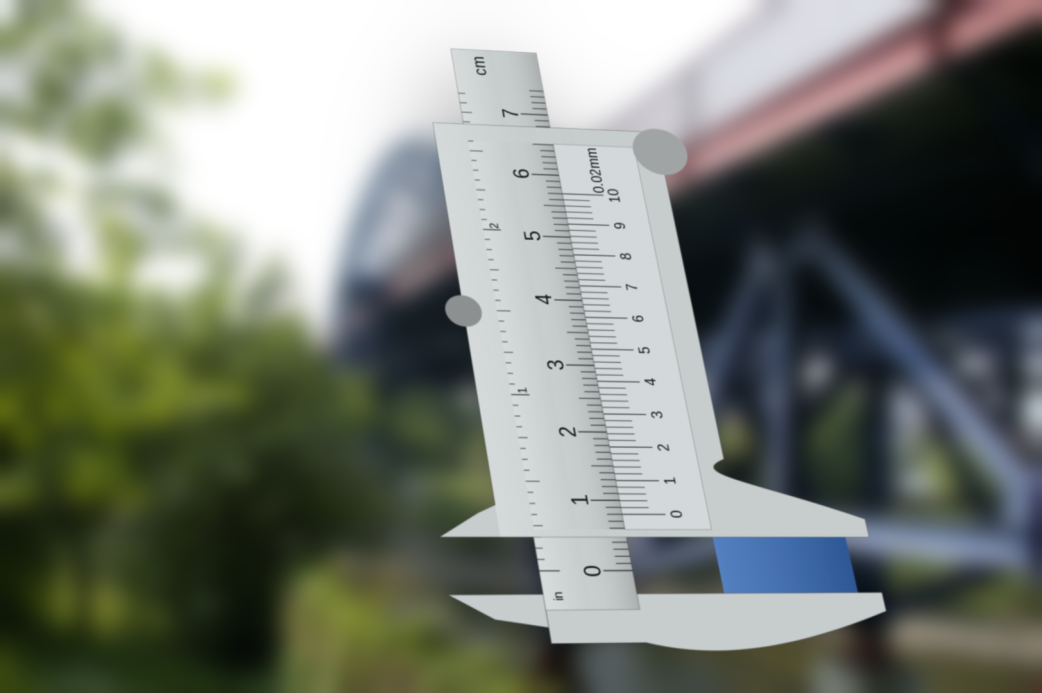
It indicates 8.0 mm
